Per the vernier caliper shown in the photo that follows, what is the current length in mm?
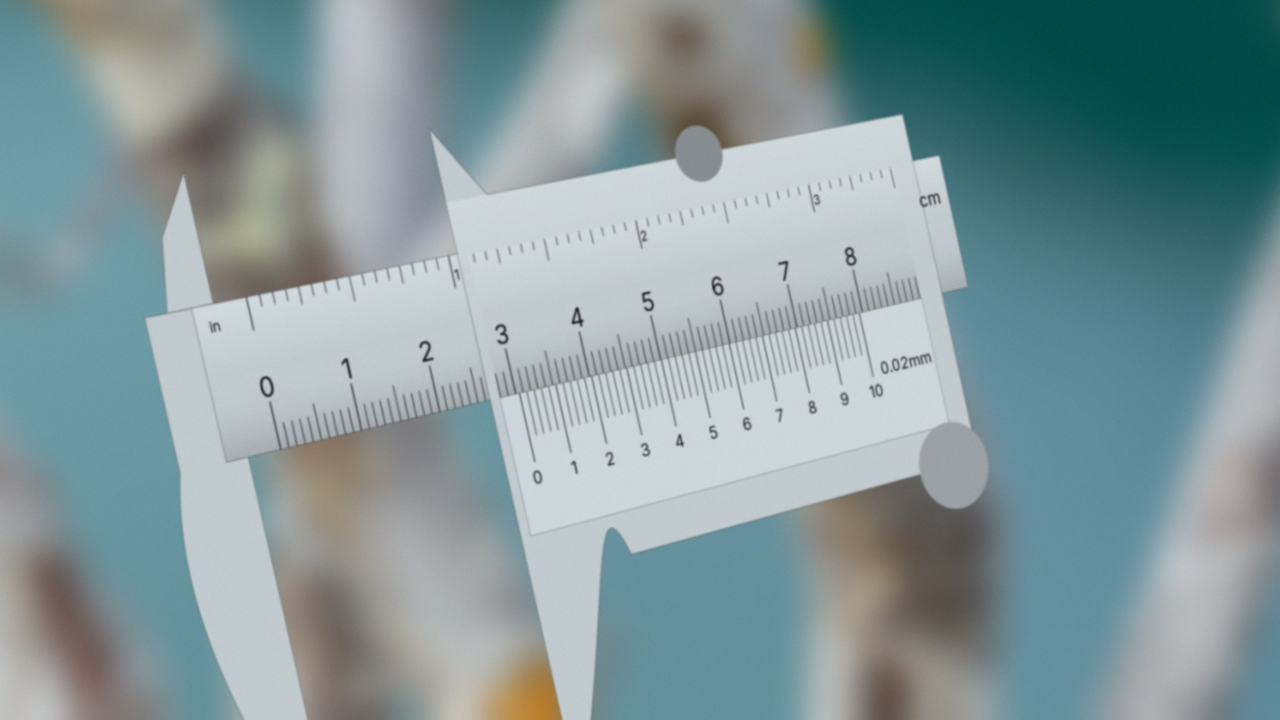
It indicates 30.5 mm
